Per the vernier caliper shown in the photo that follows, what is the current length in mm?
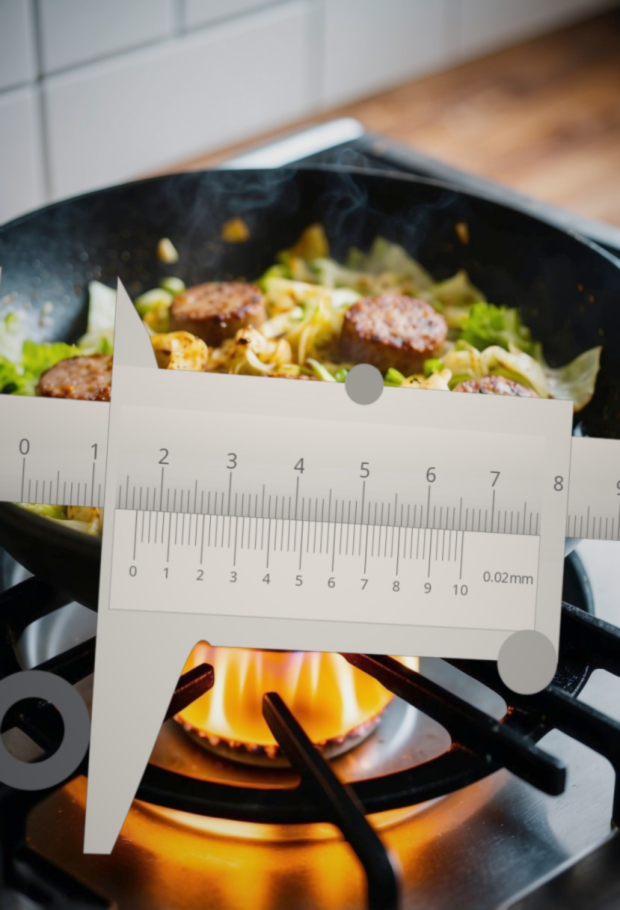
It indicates 16.6 mm
